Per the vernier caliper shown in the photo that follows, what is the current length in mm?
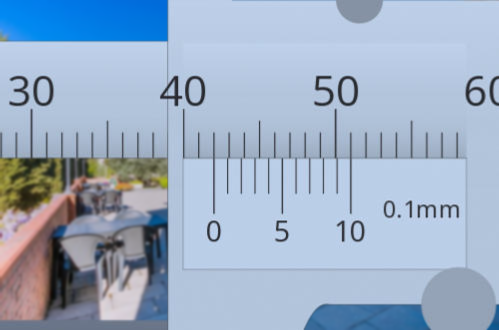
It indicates 42.0 mm
